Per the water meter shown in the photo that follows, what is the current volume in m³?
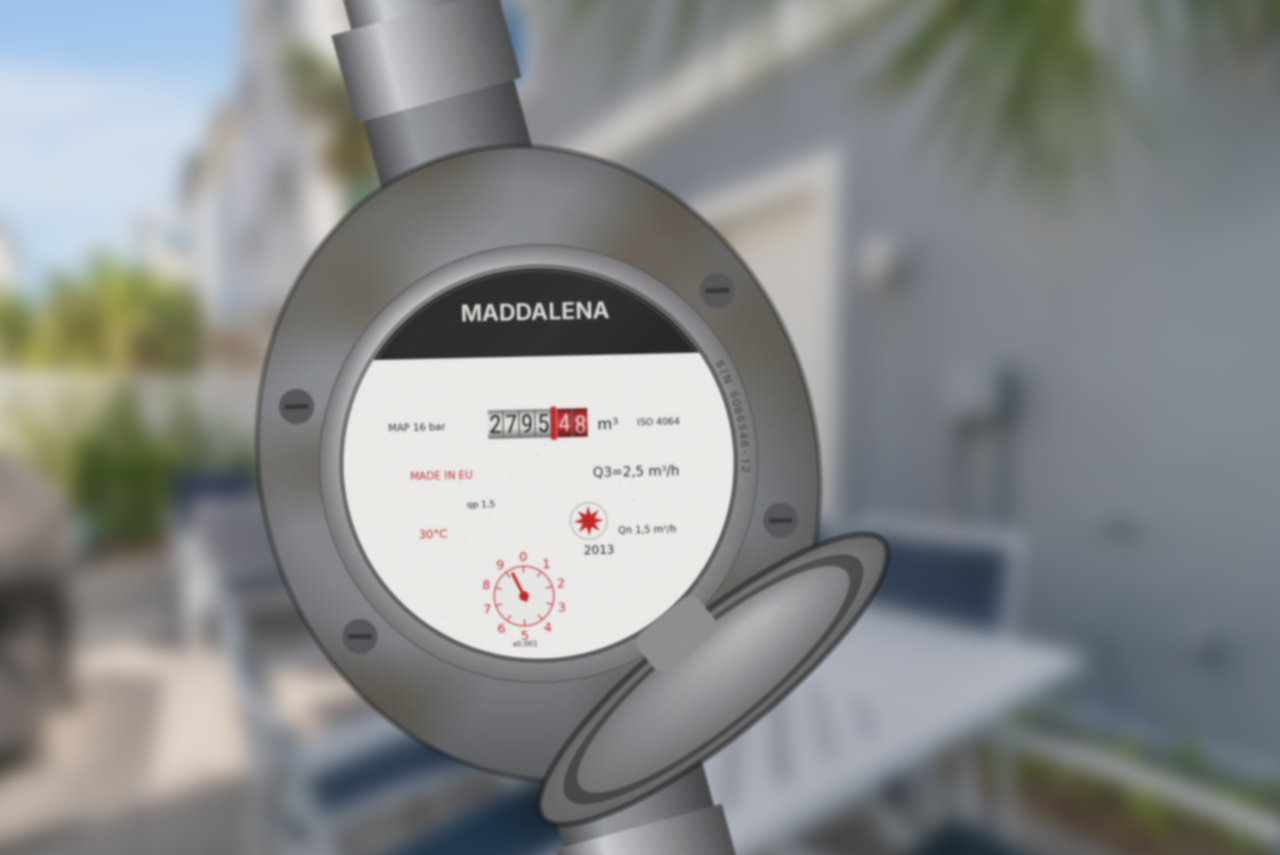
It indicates 2795.479 m³
